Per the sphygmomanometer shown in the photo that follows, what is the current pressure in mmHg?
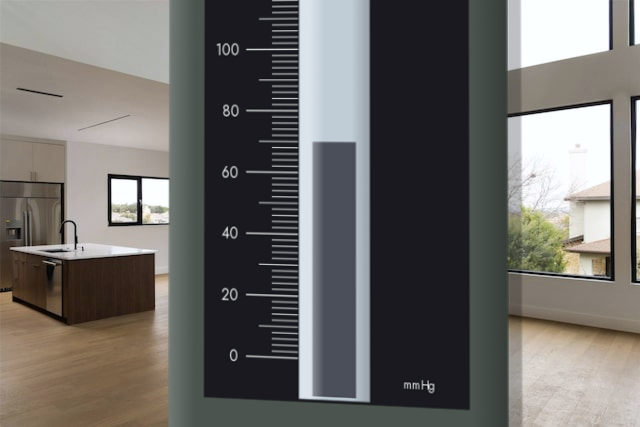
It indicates 70 mmHg
